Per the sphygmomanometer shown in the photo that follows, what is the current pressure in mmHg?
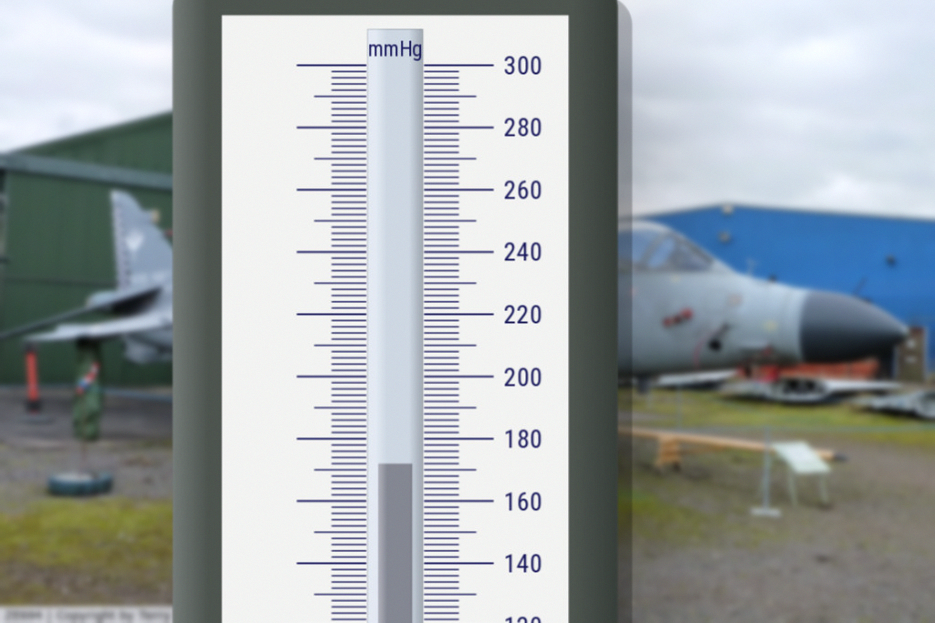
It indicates 172 mmHg
